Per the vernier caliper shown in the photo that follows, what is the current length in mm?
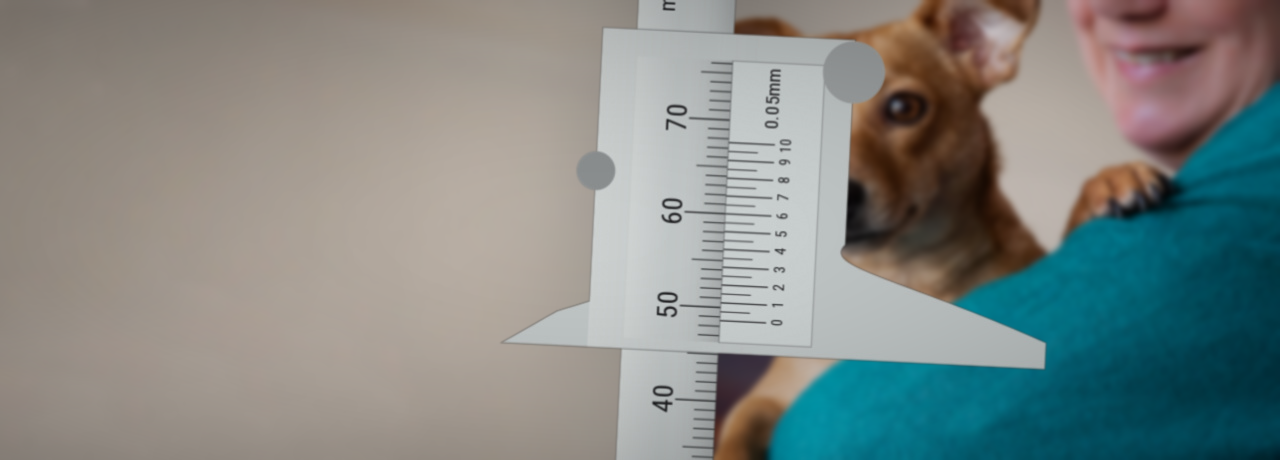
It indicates 48.6 mm
